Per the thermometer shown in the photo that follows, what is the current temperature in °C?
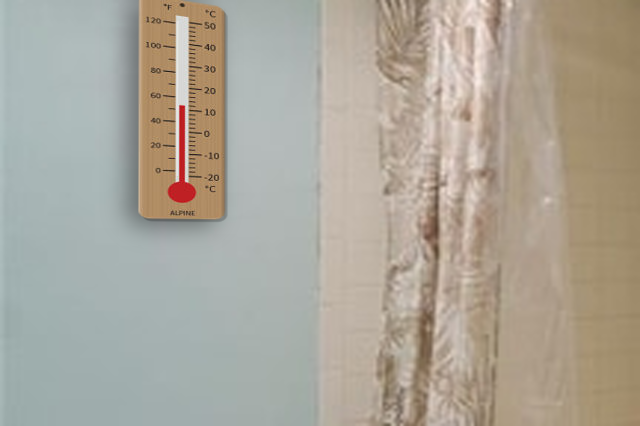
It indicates 12 °C
